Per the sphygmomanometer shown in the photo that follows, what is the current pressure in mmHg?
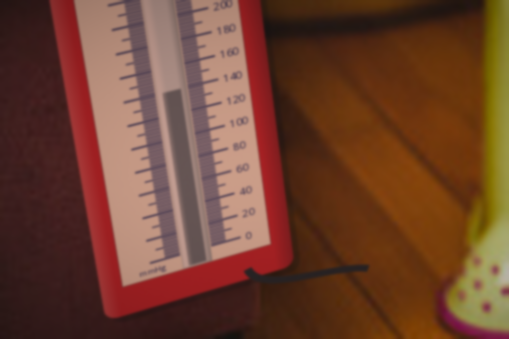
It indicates 140 mmHg
